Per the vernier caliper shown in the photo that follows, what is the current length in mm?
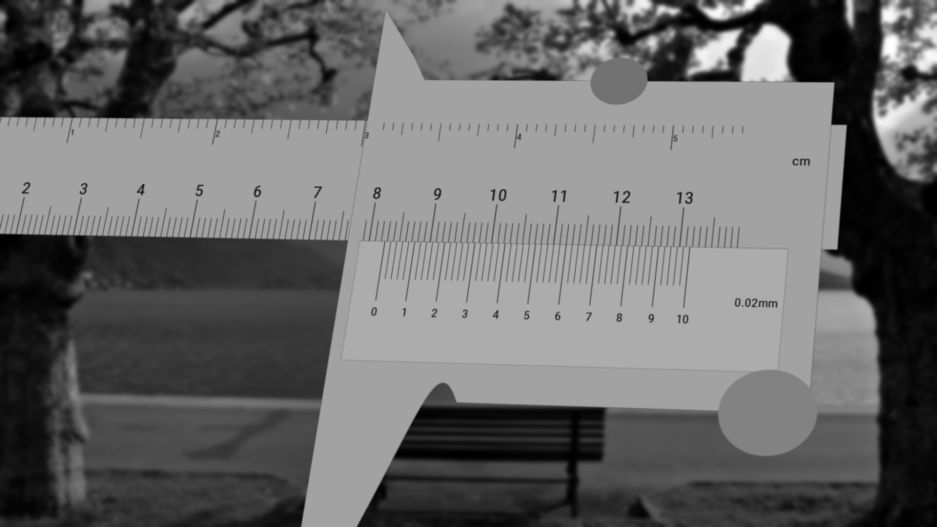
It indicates 82.6 mm
